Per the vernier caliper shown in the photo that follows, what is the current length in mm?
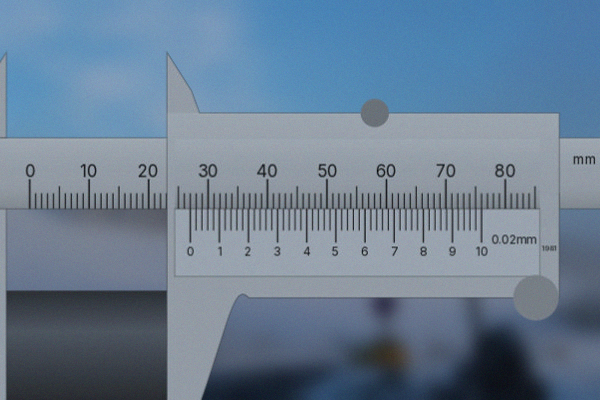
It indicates 27.0 mm
